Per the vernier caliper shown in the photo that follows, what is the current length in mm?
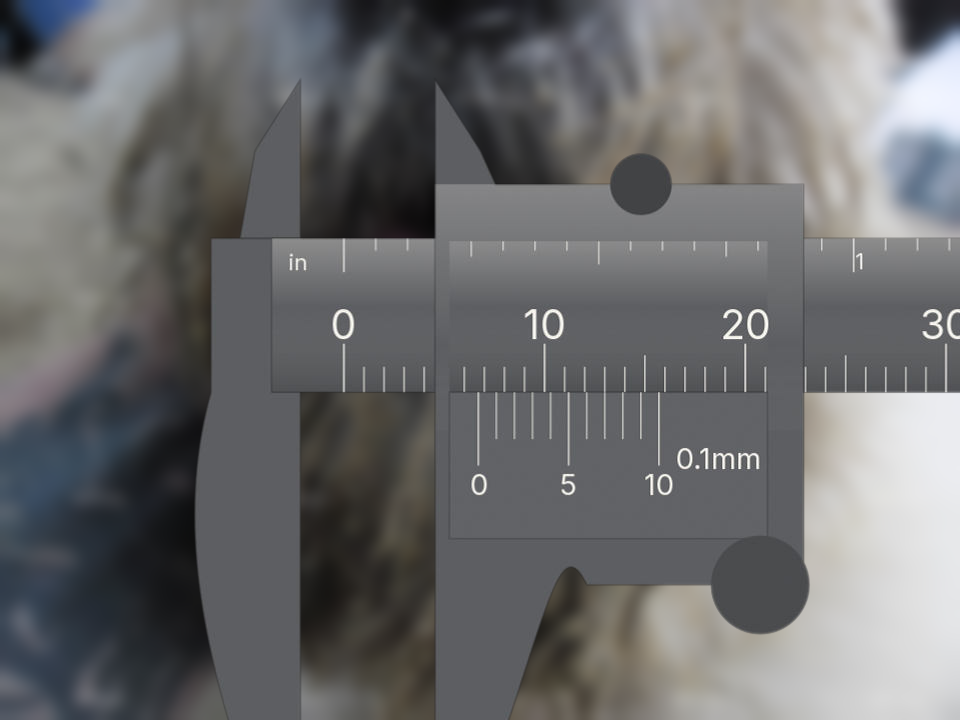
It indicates 6.7 mm
